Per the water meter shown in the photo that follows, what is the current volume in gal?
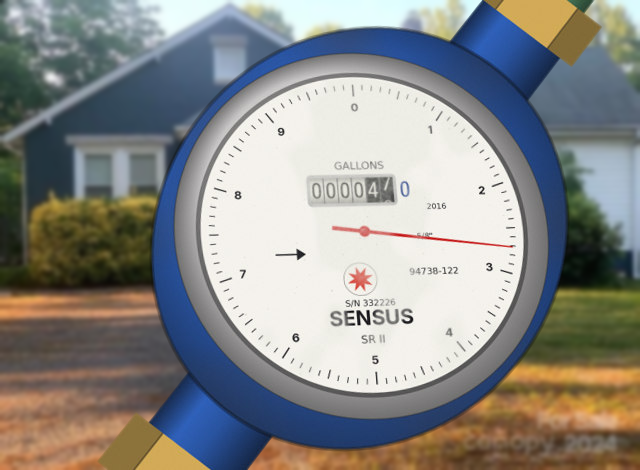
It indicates 472.7 gal
